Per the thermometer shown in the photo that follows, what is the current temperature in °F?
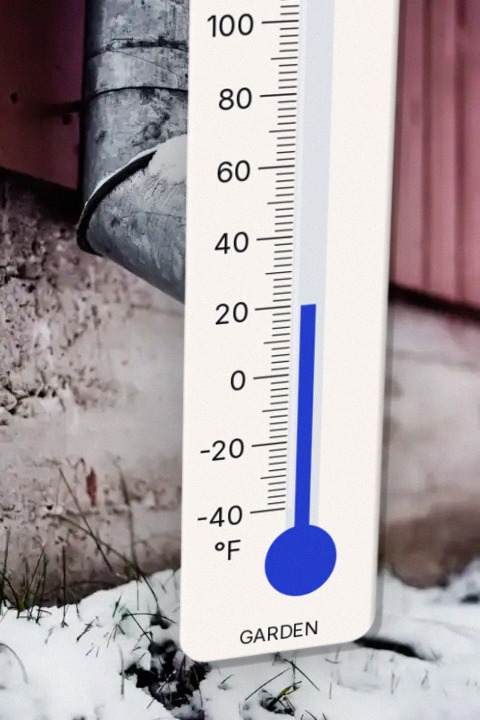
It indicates 20 °F
